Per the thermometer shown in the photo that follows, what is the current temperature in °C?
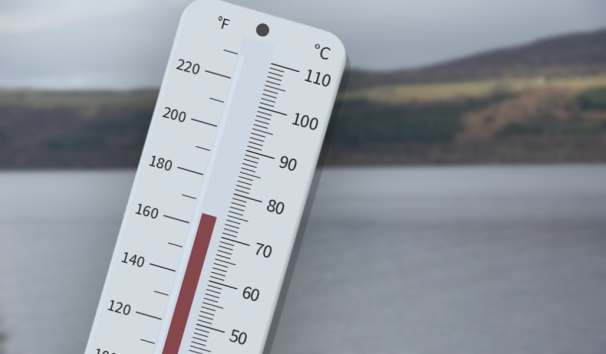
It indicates 74 °C
